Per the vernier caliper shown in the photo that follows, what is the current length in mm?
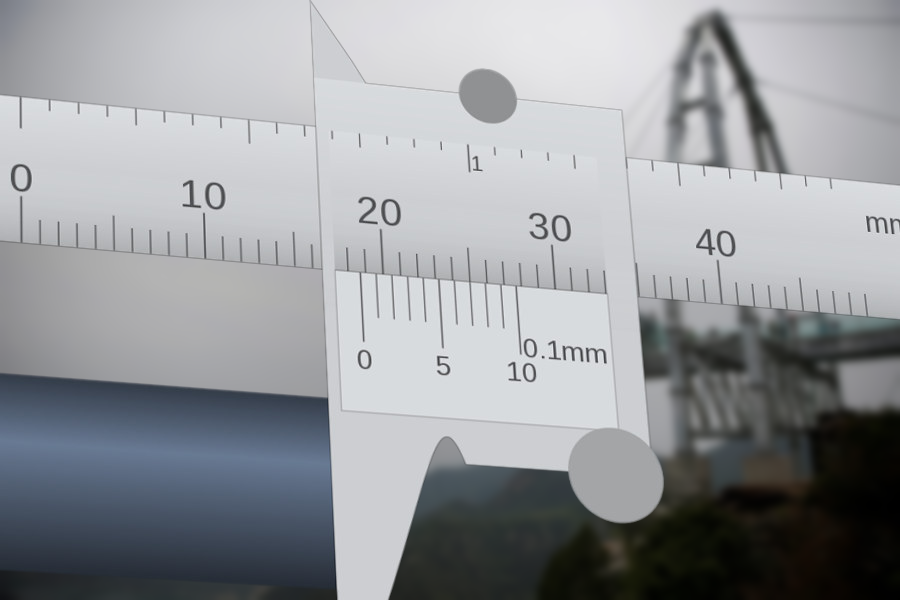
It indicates 18.7 mm
